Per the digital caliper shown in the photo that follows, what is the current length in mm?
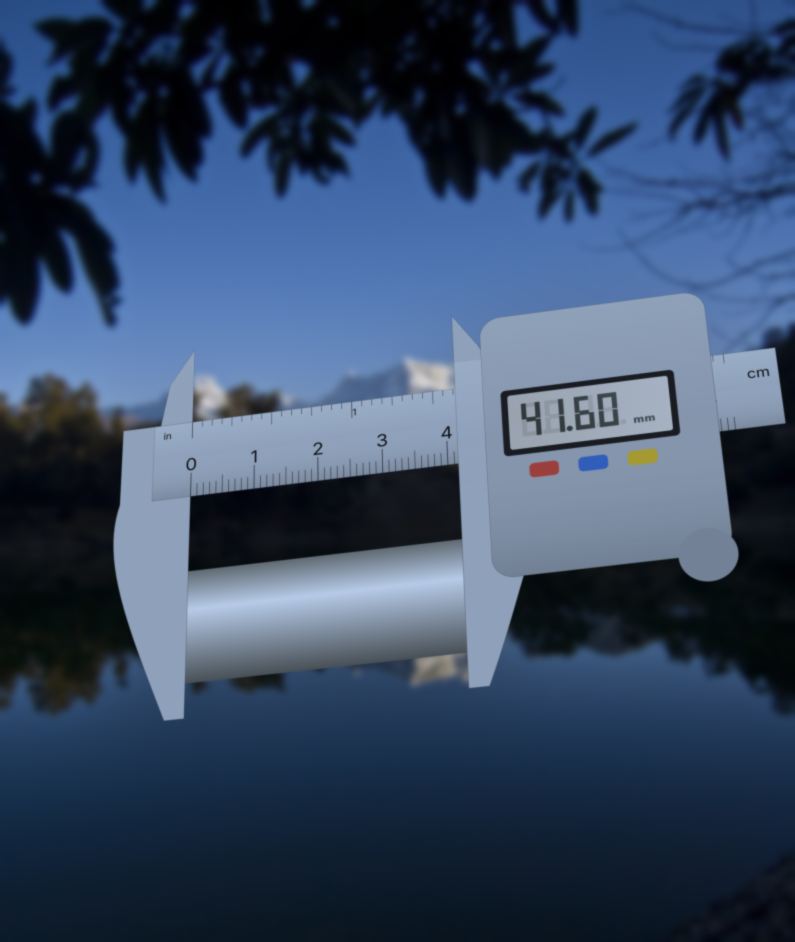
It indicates 41.60 mm
